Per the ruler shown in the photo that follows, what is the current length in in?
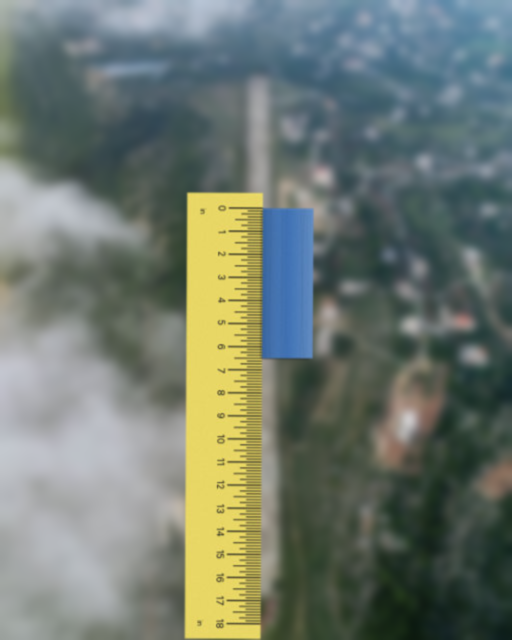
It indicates 6.5 in
